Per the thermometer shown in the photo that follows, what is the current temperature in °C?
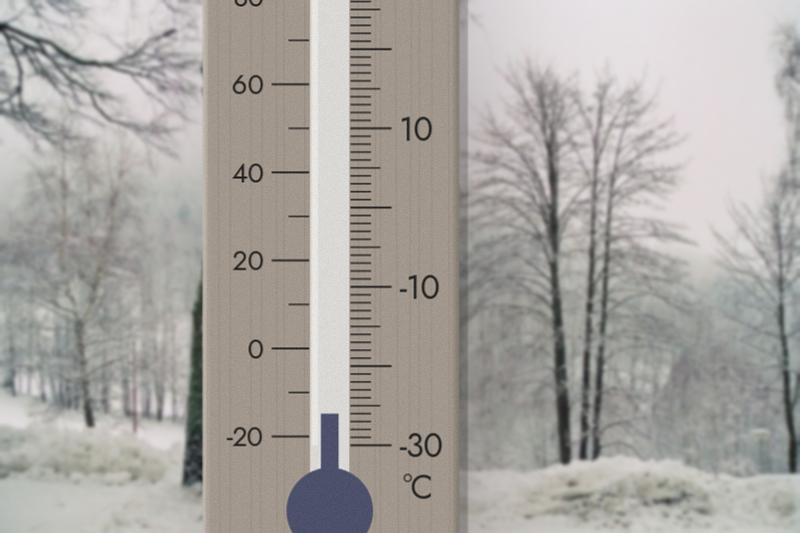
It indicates -26 °C
